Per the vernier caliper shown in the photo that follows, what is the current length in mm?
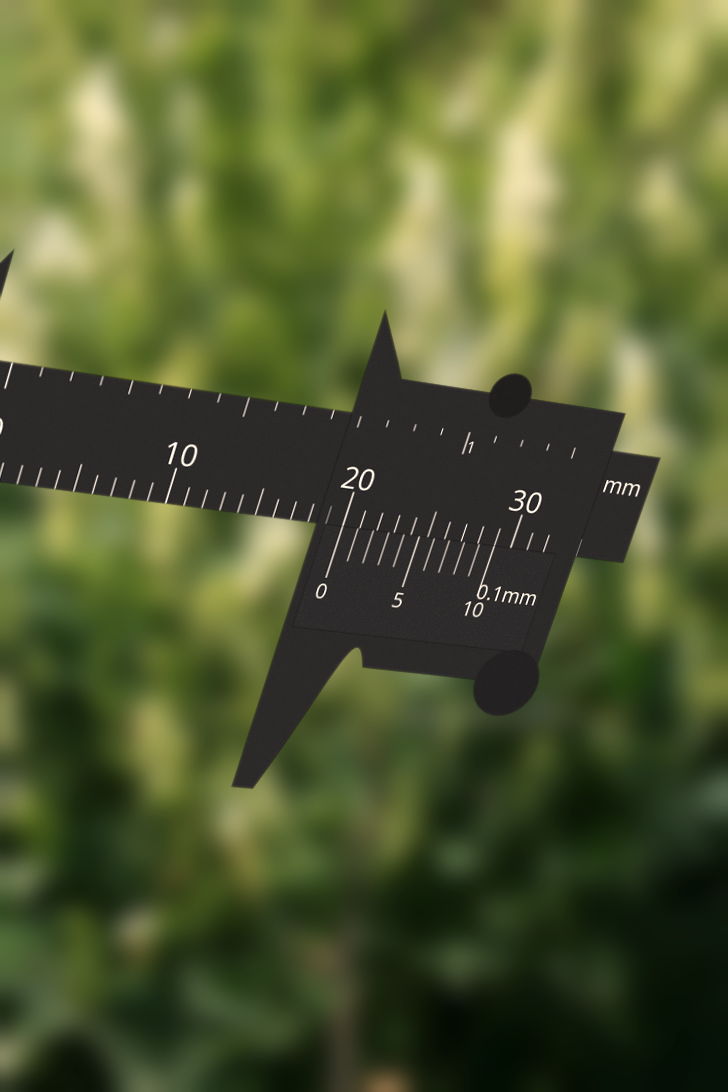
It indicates 20.0 mm
